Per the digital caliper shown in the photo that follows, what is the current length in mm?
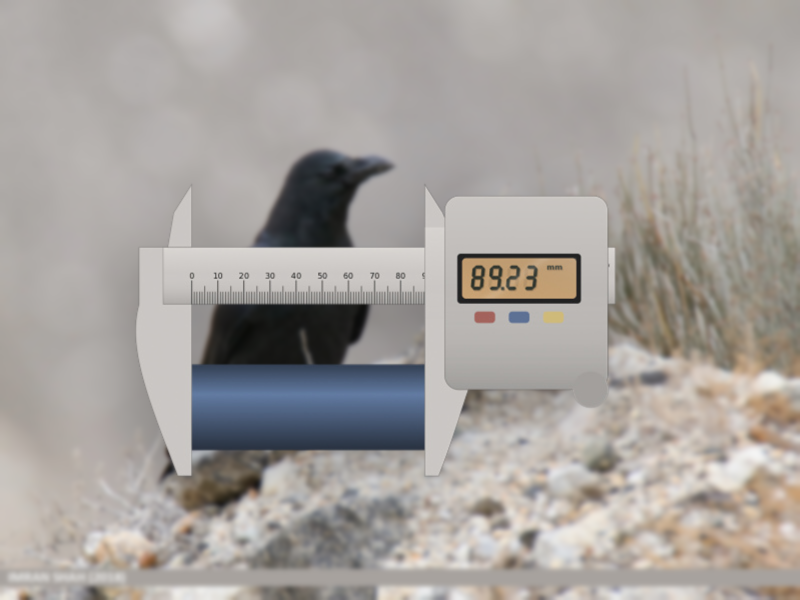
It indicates 89.23 mm
